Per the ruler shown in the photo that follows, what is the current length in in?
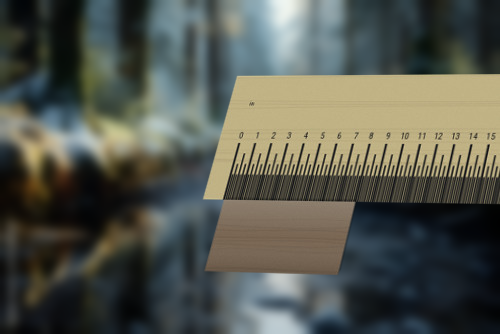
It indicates 8 in
